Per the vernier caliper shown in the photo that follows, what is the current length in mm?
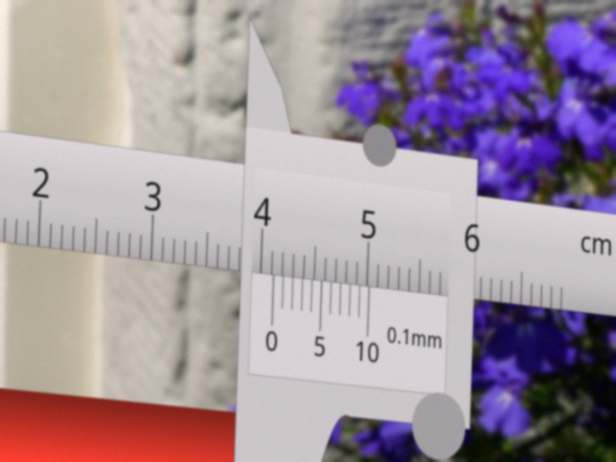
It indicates 41.2 mm
